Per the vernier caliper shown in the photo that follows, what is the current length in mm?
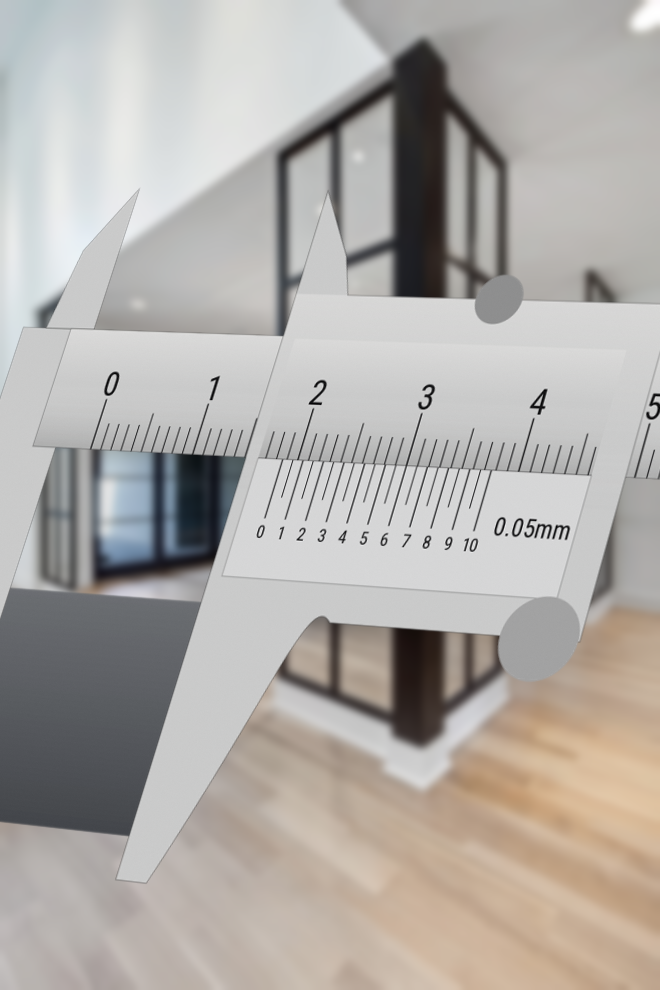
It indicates 18.6 mm
